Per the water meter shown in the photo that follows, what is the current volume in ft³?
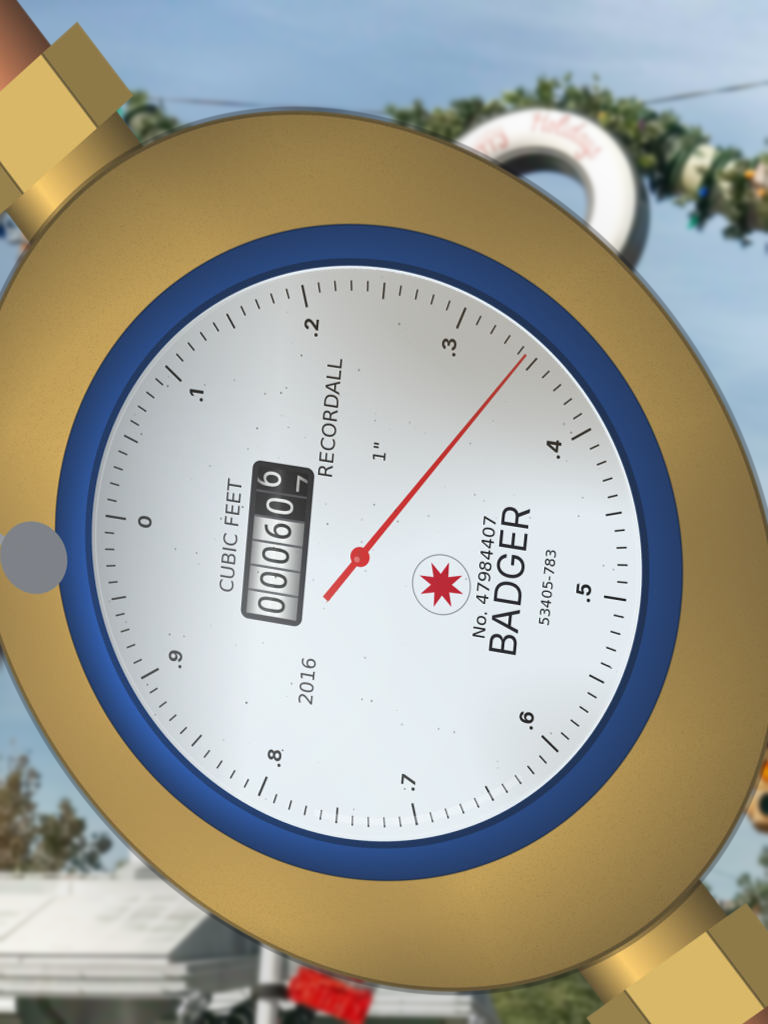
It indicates 606.34 ft³
